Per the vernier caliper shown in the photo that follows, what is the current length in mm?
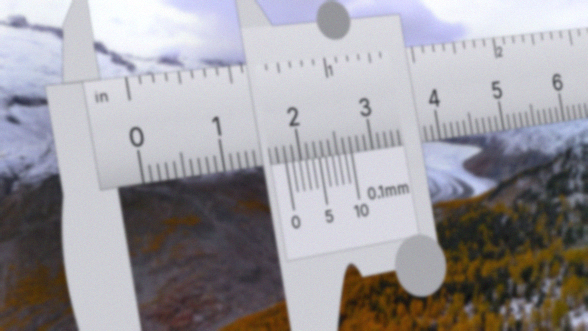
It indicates 18.0 mm
